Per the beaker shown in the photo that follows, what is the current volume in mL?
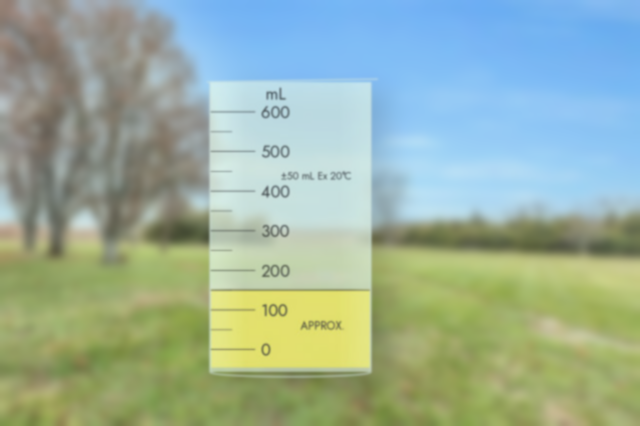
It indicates 150 mL
